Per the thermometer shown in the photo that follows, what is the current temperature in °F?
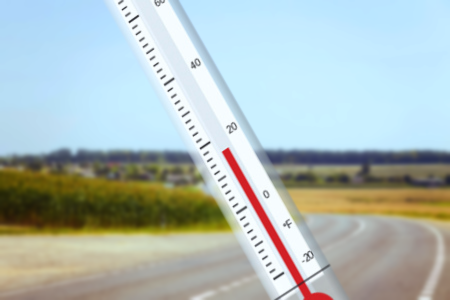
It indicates 16 °F
